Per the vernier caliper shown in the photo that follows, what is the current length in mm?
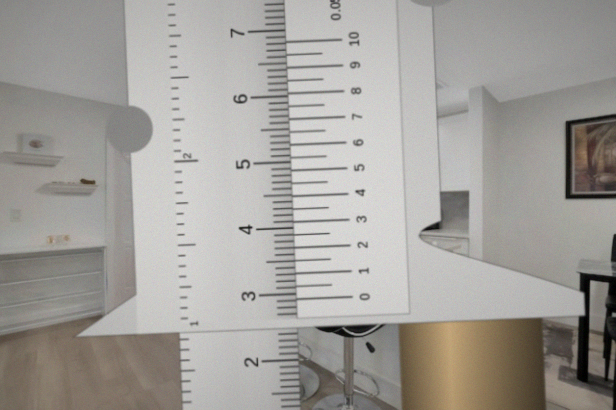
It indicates 29.2 mm
